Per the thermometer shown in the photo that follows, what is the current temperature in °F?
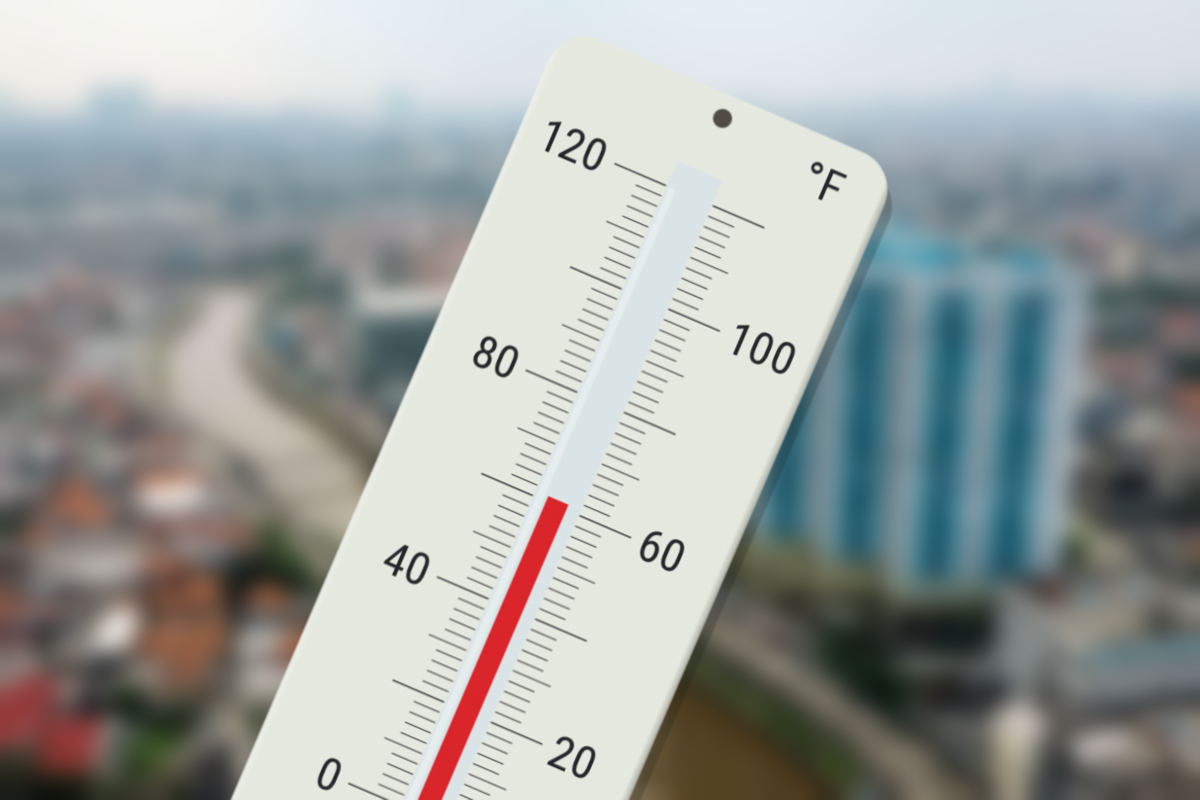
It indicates 61 °F
